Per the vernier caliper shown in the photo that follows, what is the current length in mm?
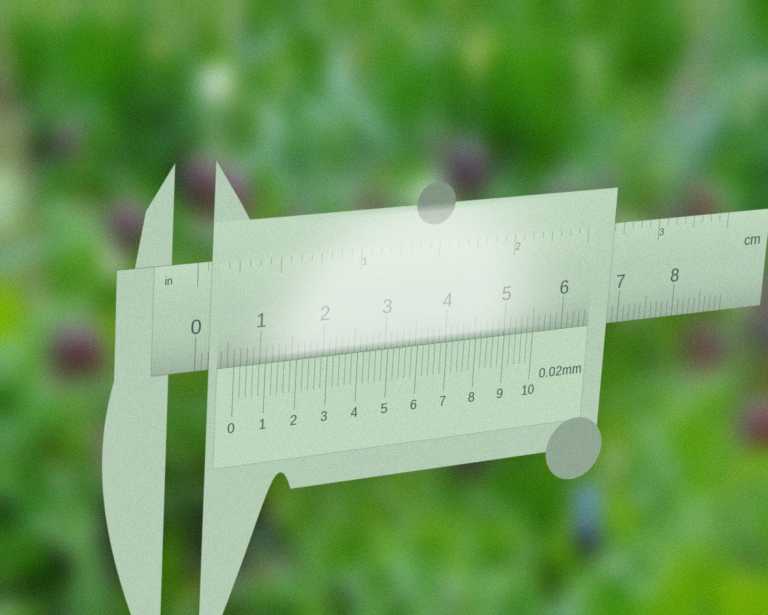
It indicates 6.0 mm
